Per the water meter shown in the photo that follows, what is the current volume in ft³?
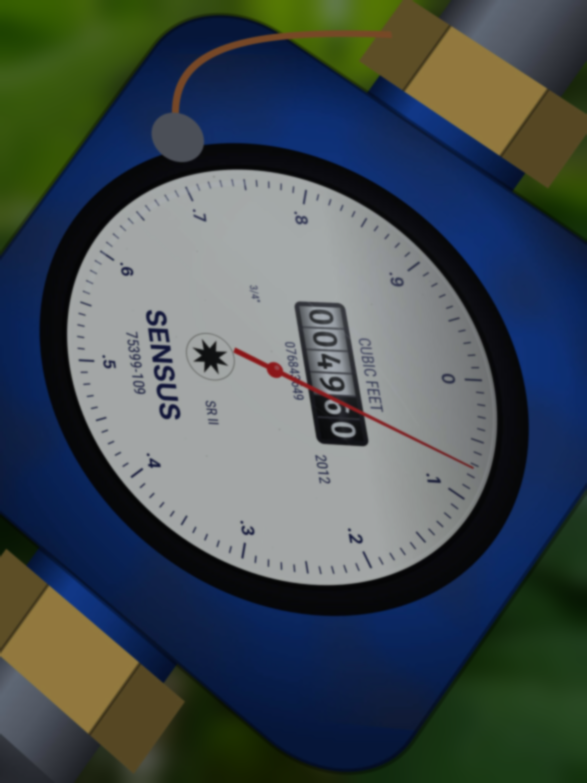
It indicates 4960.07 ft³
